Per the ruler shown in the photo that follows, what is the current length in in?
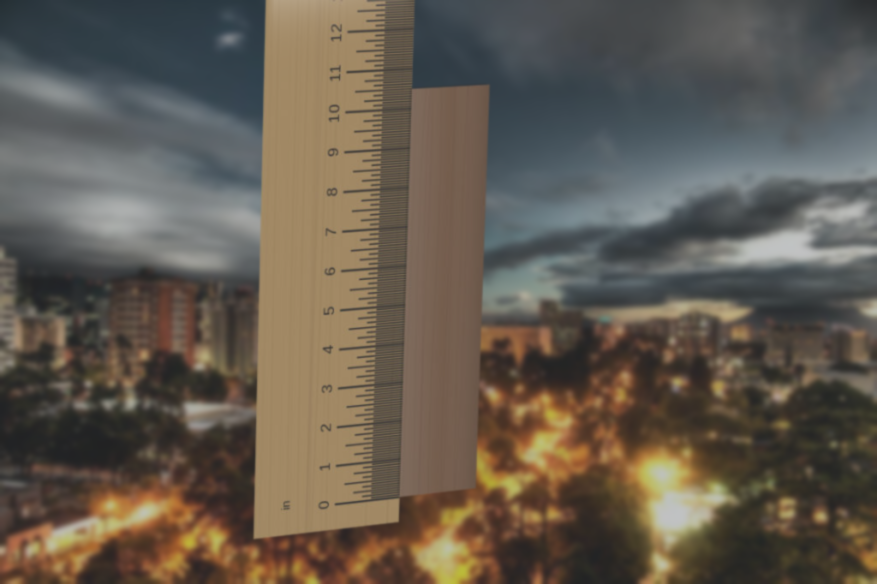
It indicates 10.5 in
